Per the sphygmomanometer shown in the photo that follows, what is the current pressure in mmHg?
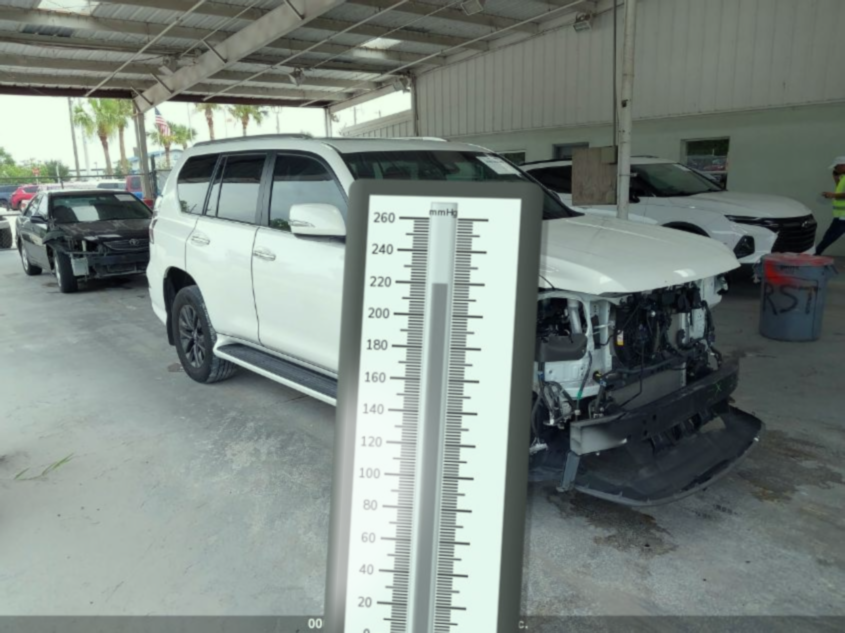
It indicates 220 mmHg
